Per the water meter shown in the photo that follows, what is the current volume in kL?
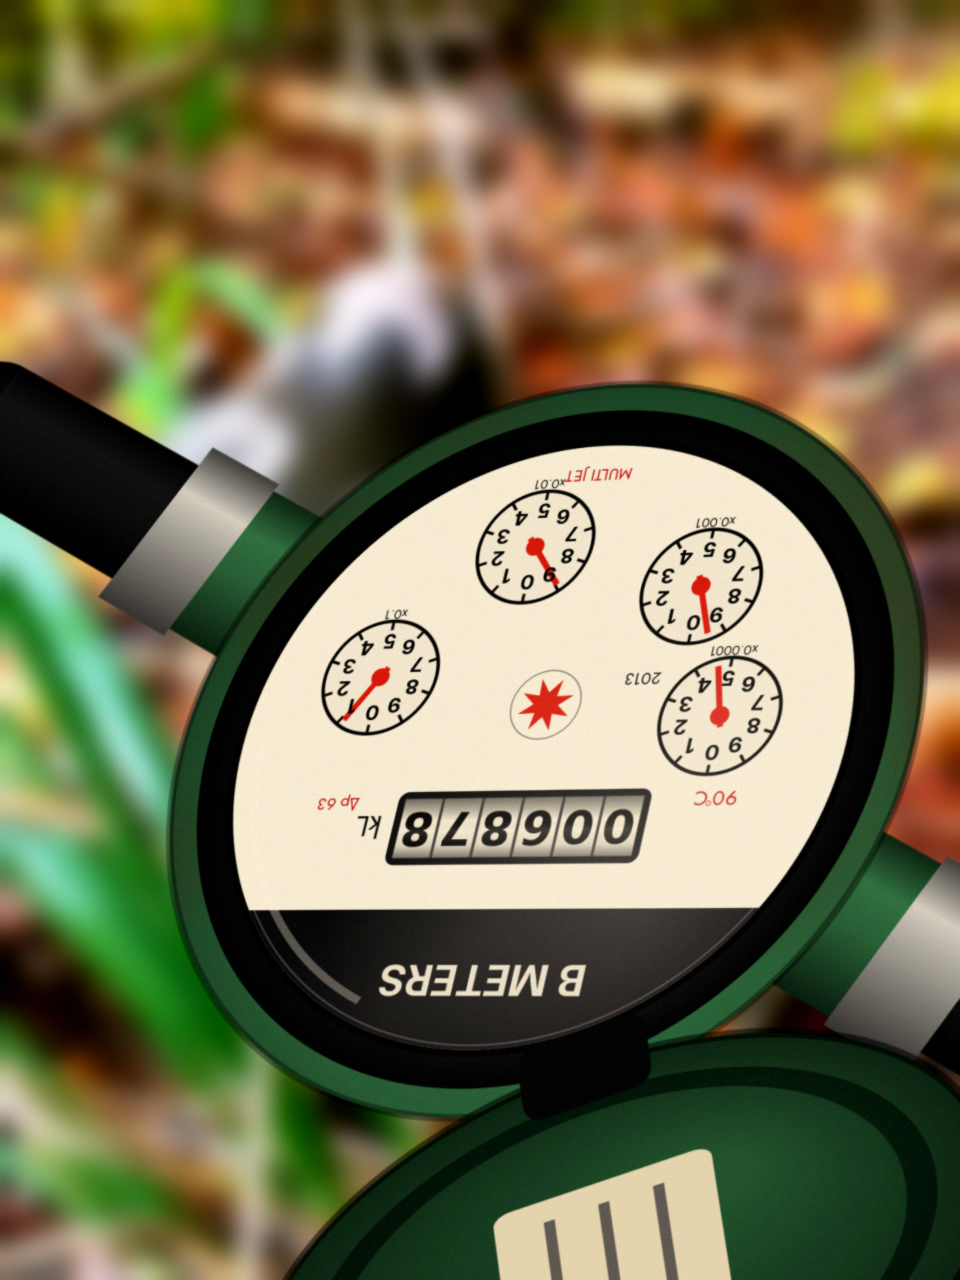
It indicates 6878.0894 kL
